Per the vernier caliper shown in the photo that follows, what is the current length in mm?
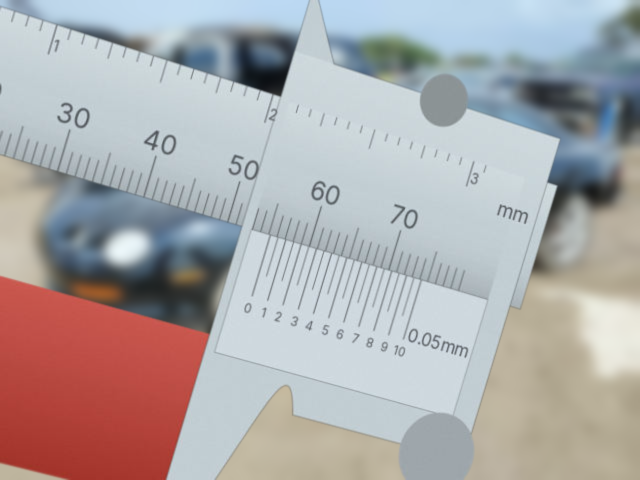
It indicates 55.2 mm
